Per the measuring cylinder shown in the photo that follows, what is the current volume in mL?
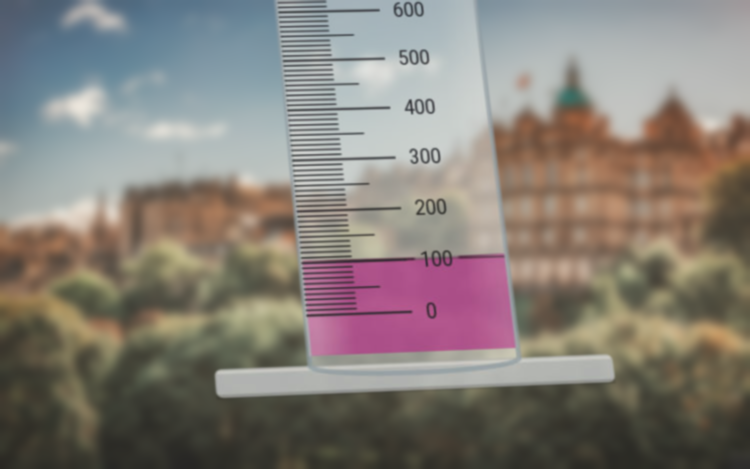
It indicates 100 mL
